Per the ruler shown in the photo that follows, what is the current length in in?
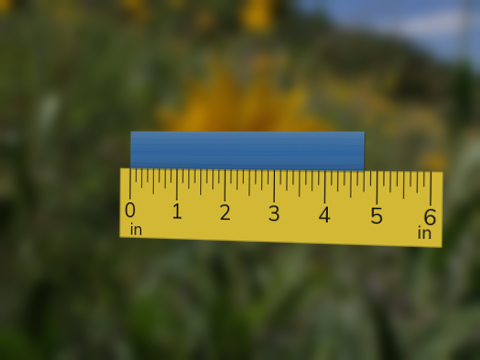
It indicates 4.75 in
